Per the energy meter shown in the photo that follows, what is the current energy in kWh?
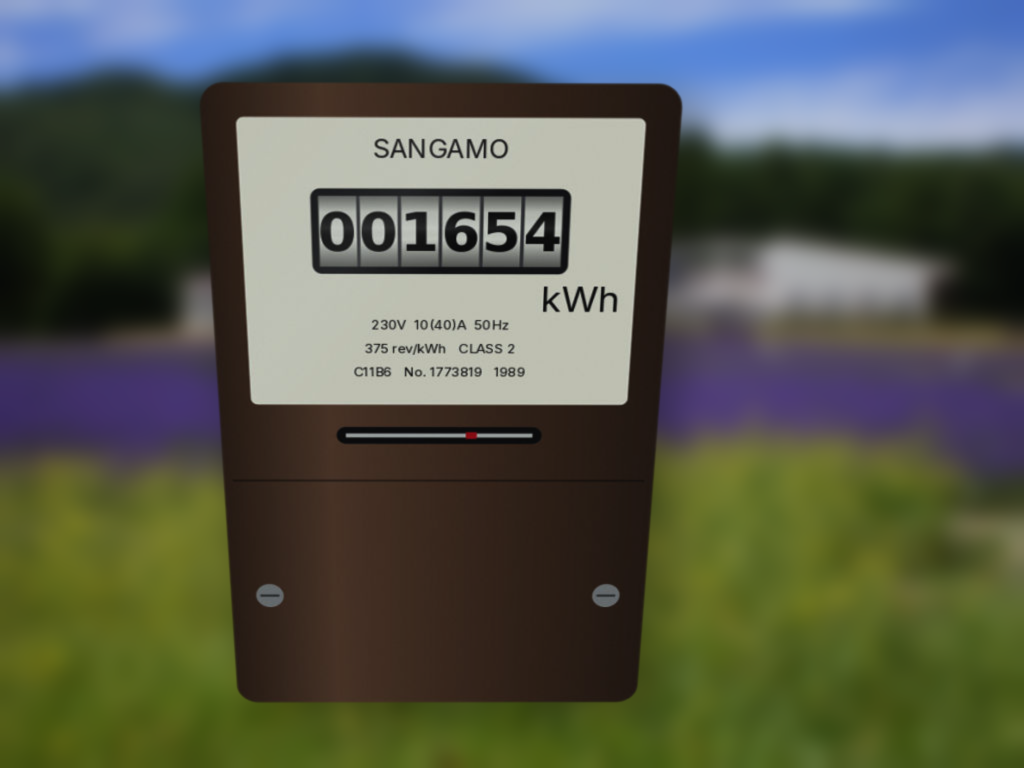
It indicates 1654 kWh
